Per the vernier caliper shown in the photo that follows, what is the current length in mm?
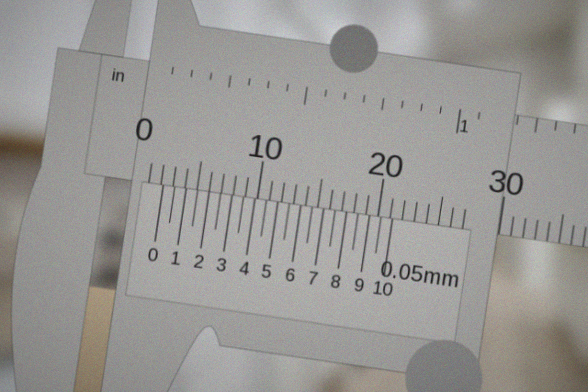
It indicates 2.2 mm
